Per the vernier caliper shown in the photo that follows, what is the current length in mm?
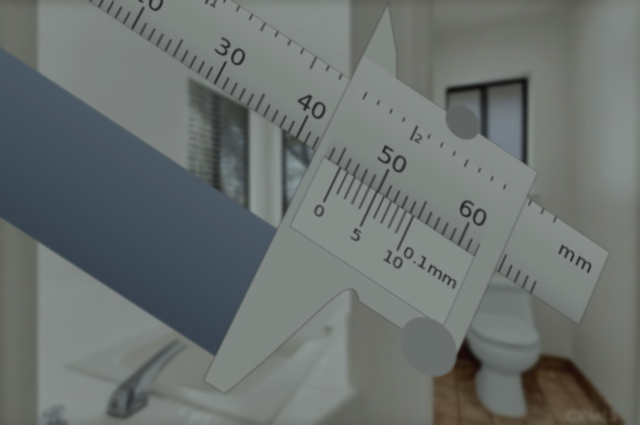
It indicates 45.4 mm
